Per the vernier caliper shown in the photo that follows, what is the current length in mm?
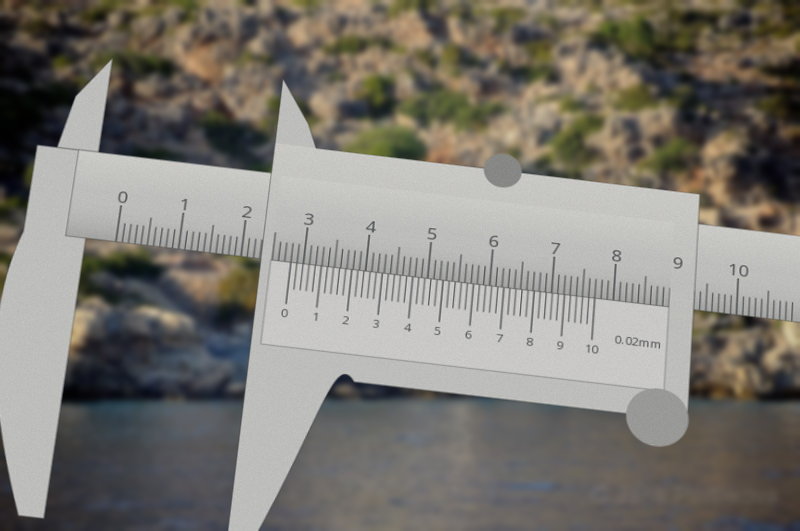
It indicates 28.0 mm
